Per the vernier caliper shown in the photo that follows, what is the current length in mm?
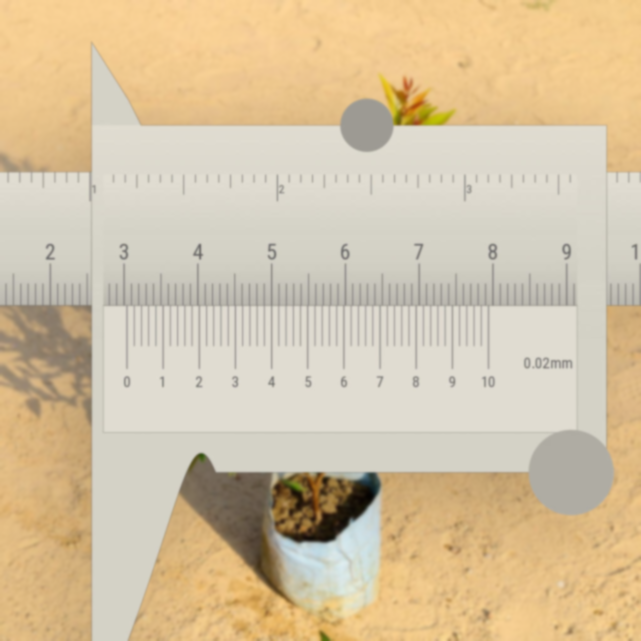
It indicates 30.4 mm
